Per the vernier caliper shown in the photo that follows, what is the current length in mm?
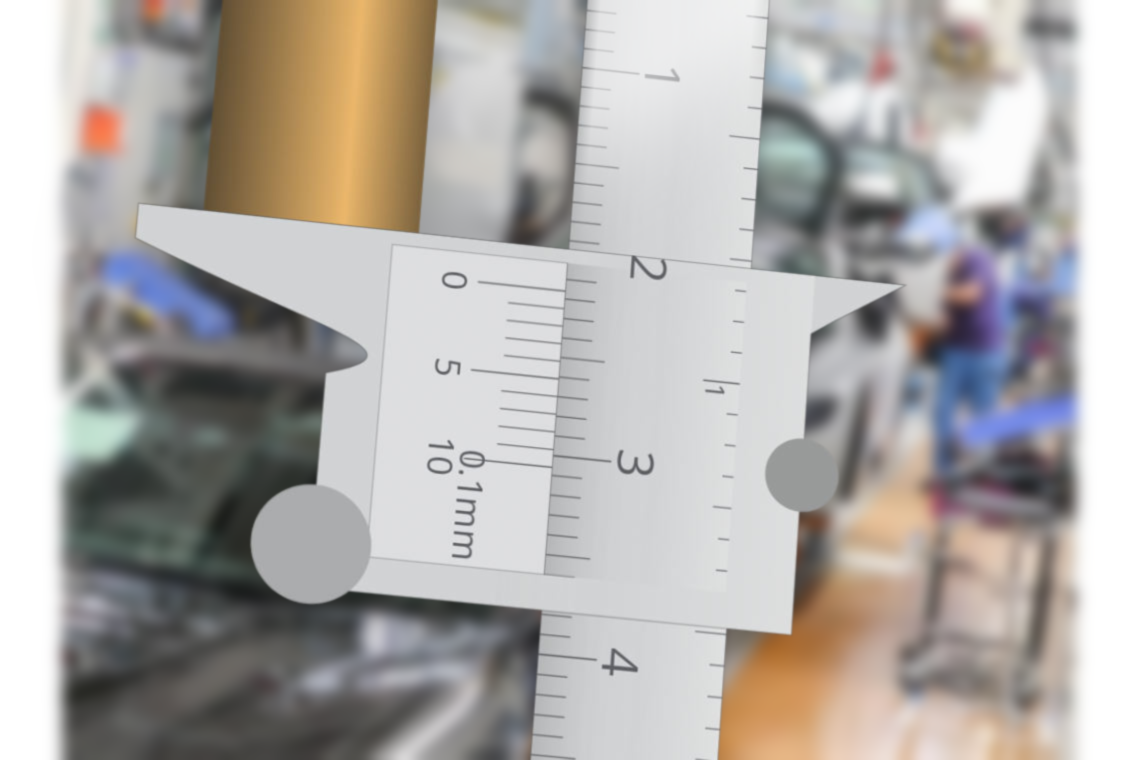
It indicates 21.6 mm
